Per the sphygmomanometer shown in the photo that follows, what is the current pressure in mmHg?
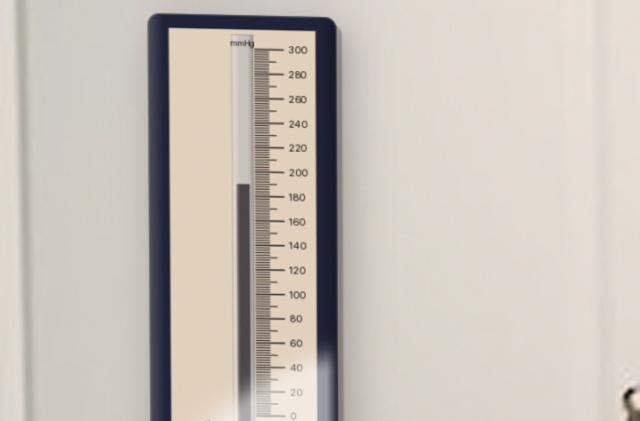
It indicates 190 mmHg
